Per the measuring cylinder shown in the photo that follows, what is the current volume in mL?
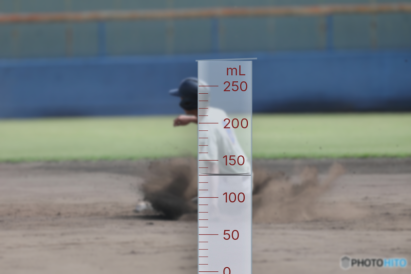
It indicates 130 mL
